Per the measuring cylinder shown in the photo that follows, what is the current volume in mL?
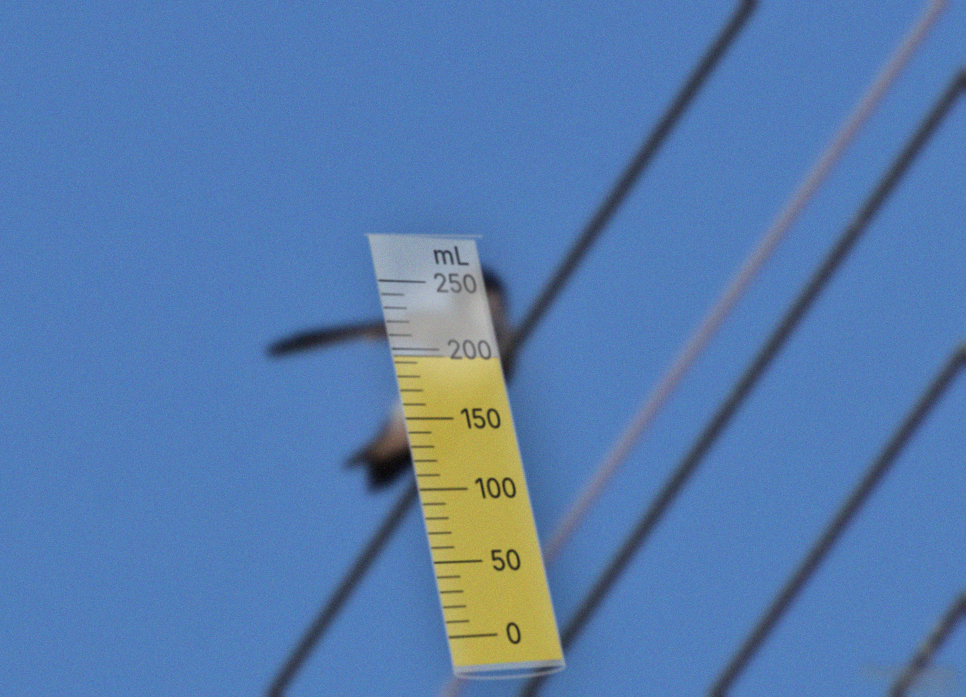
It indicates 195 mL
